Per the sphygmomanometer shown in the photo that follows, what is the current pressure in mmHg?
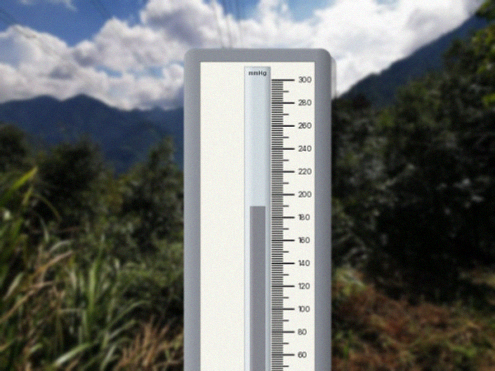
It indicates 190 mmHg
